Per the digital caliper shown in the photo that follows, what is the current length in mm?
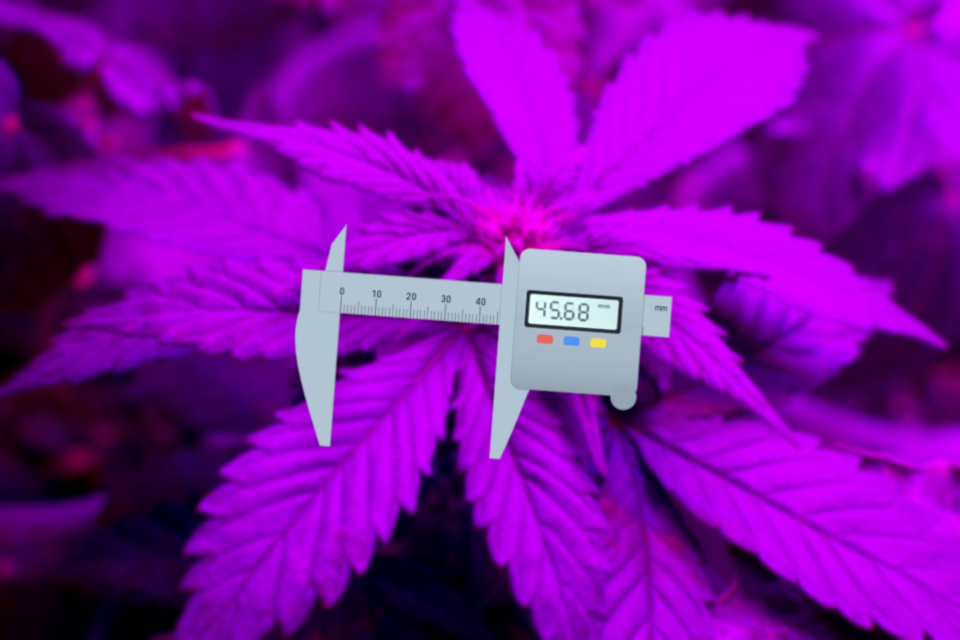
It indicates 45.68 mm
